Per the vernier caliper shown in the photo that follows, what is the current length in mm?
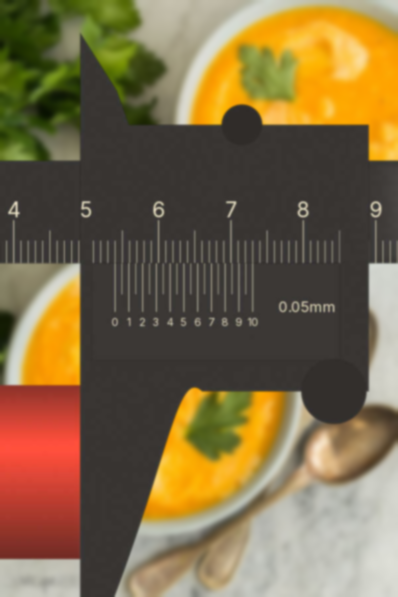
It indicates 54.0 mm
